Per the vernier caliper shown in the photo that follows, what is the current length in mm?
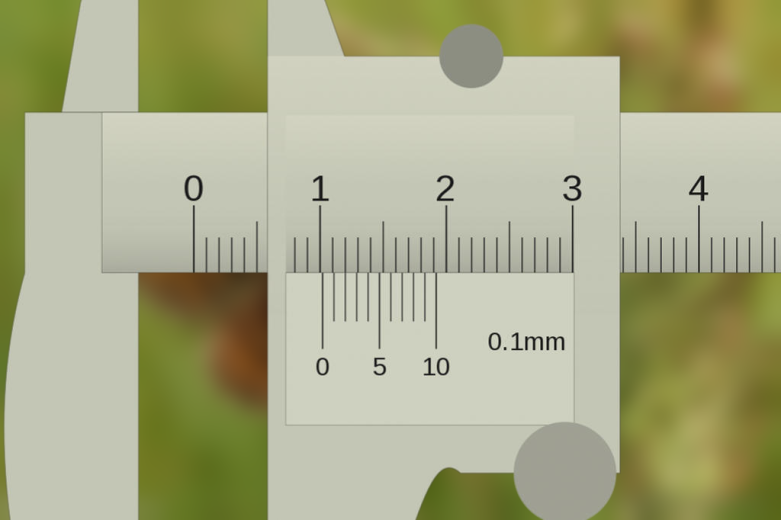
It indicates 10.2 mm
